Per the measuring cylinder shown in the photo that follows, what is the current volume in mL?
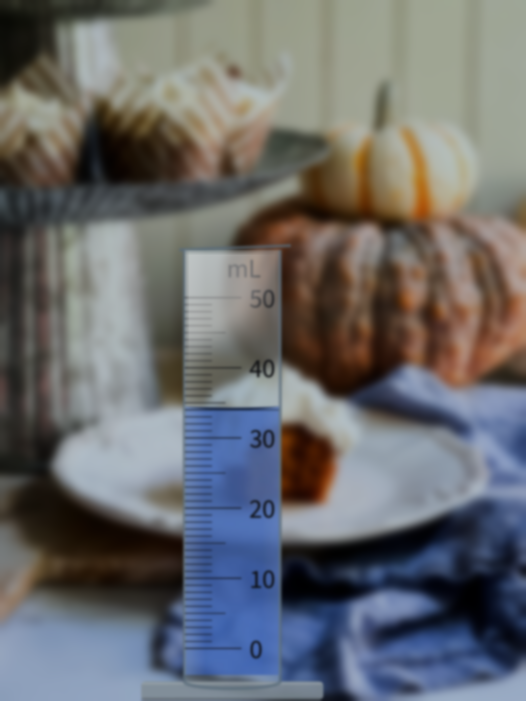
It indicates 34 mL
